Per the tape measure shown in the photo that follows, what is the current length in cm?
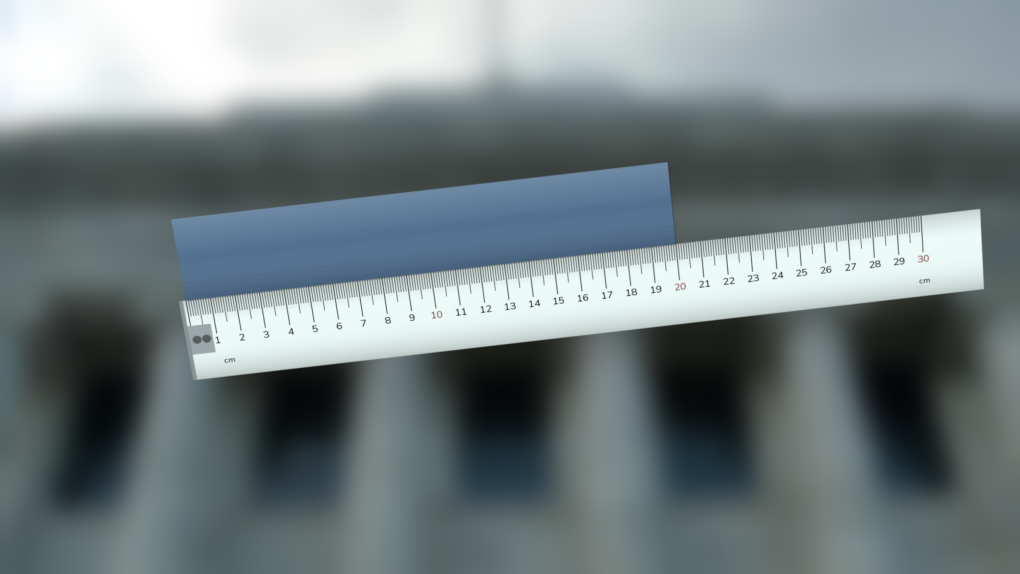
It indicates 20 cm
